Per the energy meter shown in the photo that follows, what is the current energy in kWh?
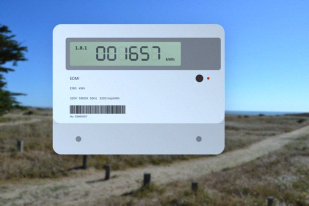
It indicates 1657 kWh
